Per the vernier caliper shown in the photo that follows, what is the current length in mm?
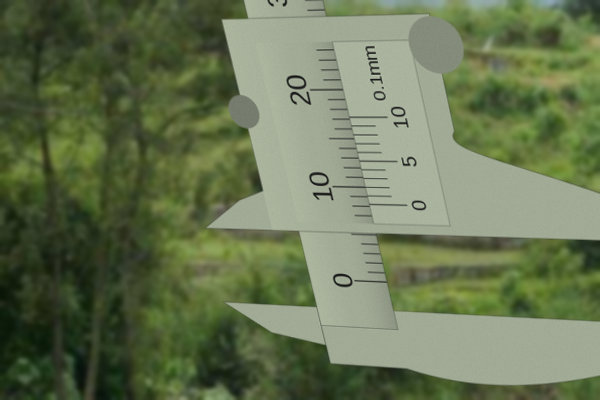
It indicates 8.2 mm
